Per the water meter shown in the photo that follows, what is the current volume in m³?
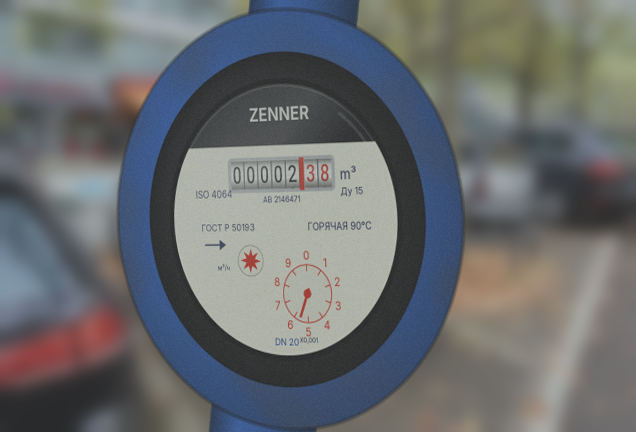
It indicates 2.385 m³
